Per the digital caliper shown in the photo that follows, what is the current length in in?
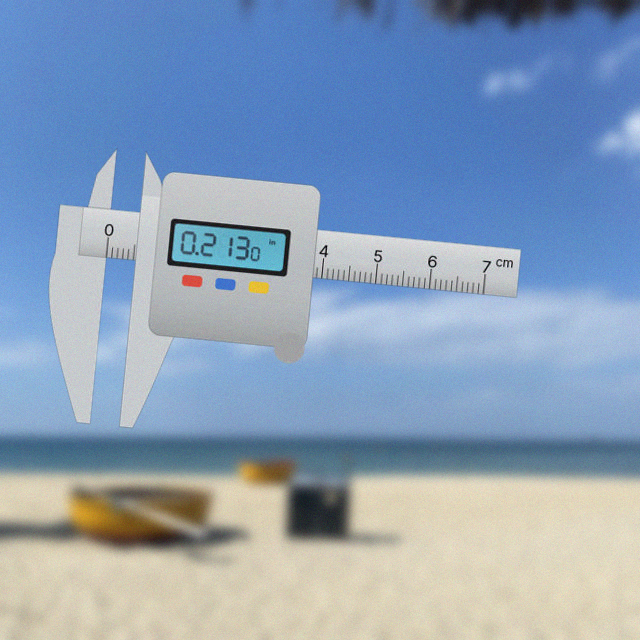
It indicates 0.2130 in
